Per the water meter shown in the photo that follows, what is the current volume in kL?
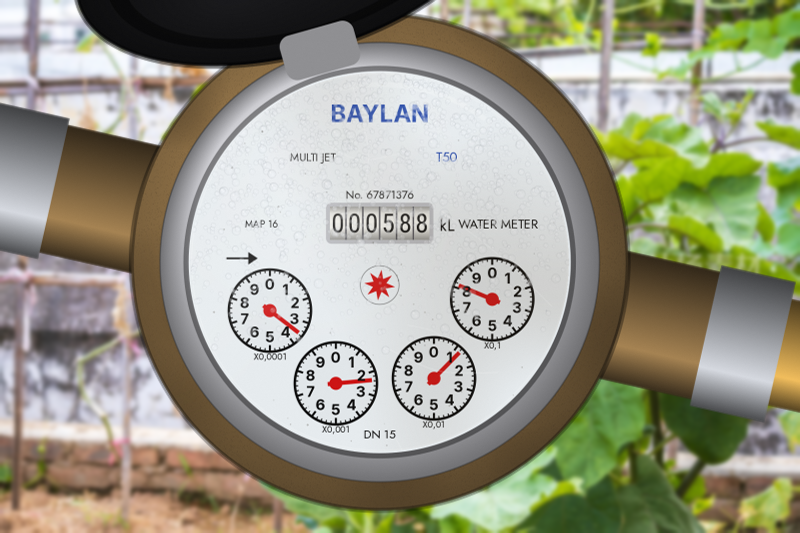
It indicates 588.8123 kL
